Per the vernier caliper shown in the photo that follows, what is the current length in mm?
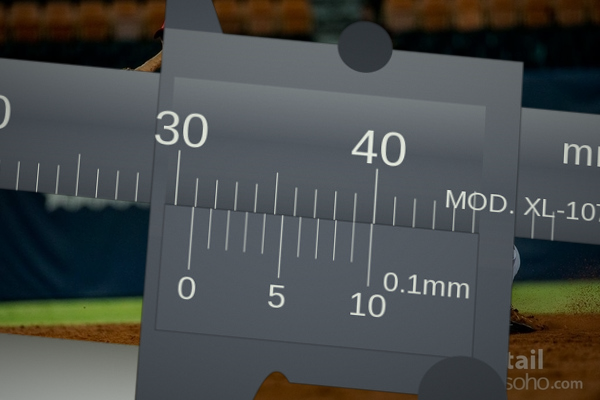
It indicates 30.9 mm
